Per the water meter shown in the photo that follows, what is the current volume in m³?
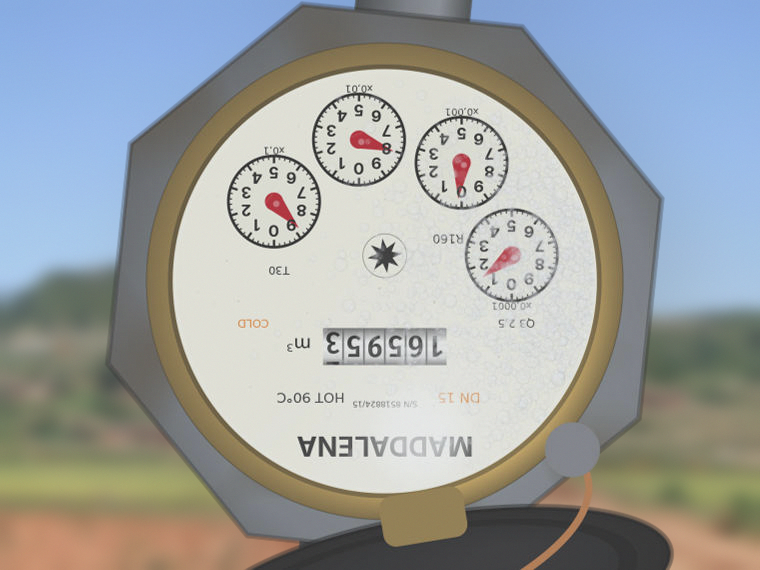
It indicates 165952.8801 m³
